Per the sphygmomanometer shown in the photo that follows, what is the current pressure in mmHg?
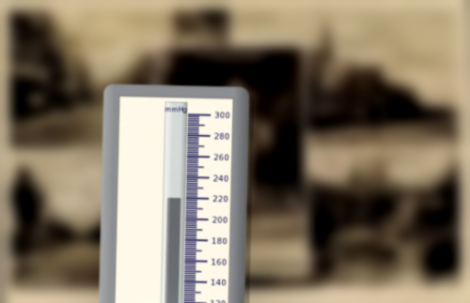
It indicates 220 mmHg
